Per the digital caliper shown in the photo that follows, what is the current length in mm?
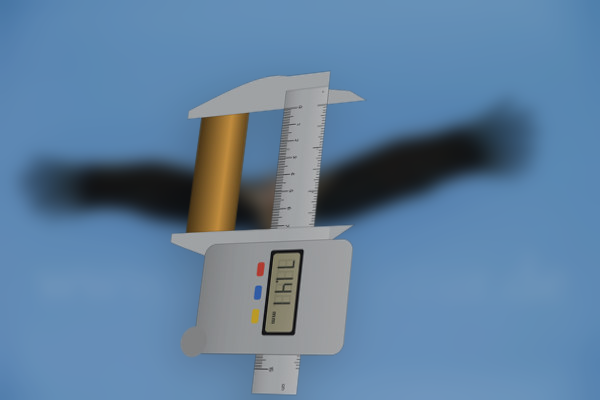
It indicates 71.41 mm
